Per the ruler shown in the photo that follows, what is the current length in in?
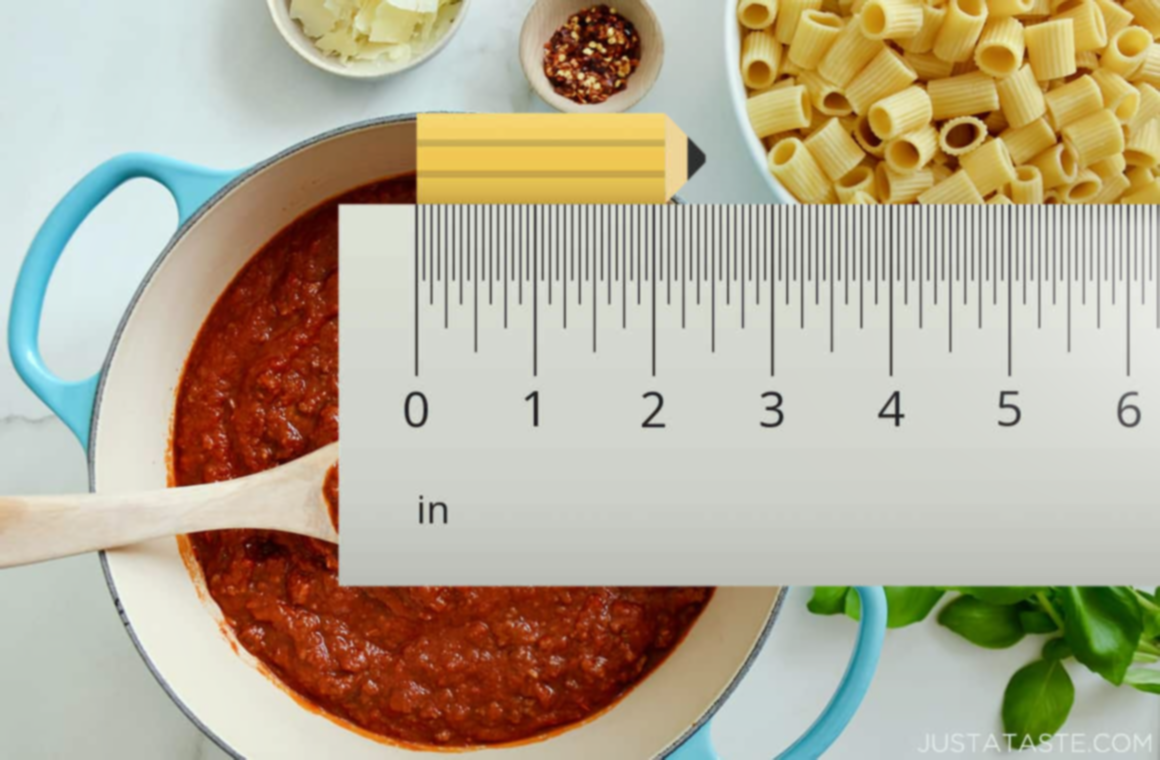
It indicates 2.4375 in
